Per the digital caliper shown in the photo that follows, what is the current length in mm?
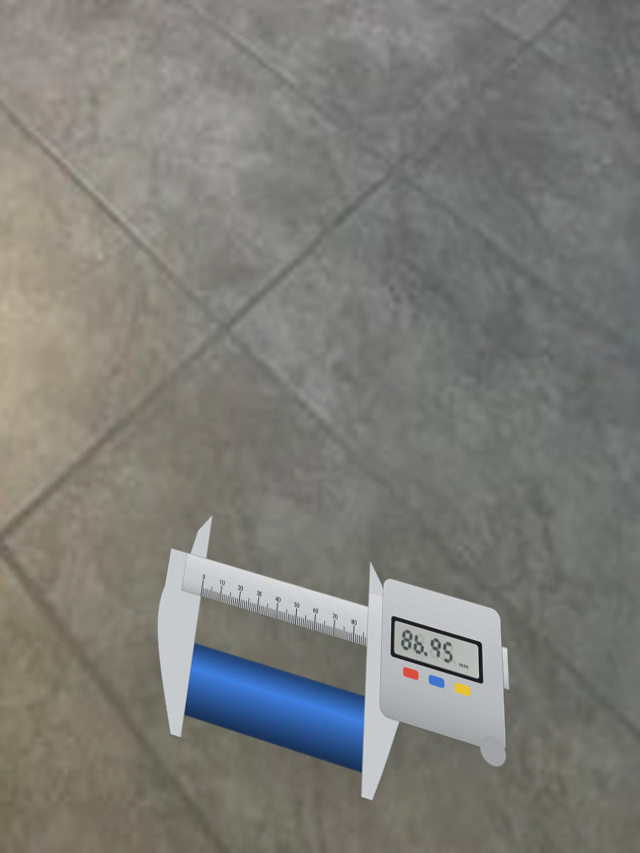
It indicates 86.95 mm
